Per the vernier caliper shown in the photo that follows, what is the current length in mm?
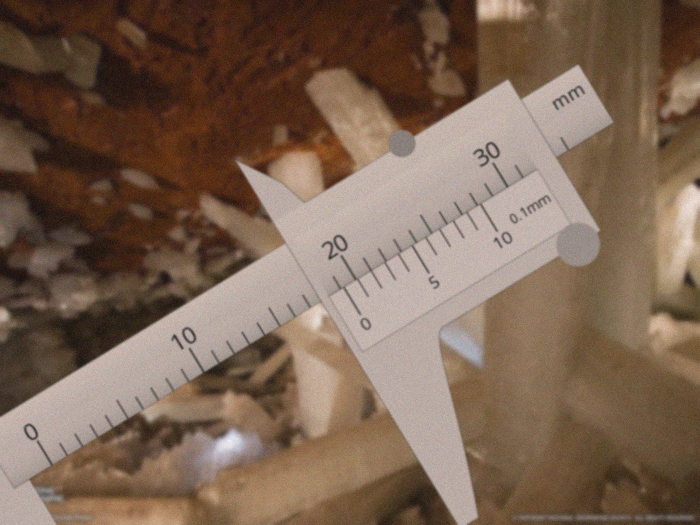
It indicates 19.2 mm
